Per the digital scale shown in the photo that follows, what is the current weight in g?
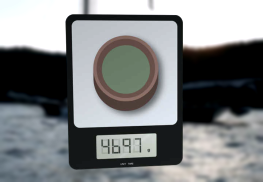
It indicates 4697 g
